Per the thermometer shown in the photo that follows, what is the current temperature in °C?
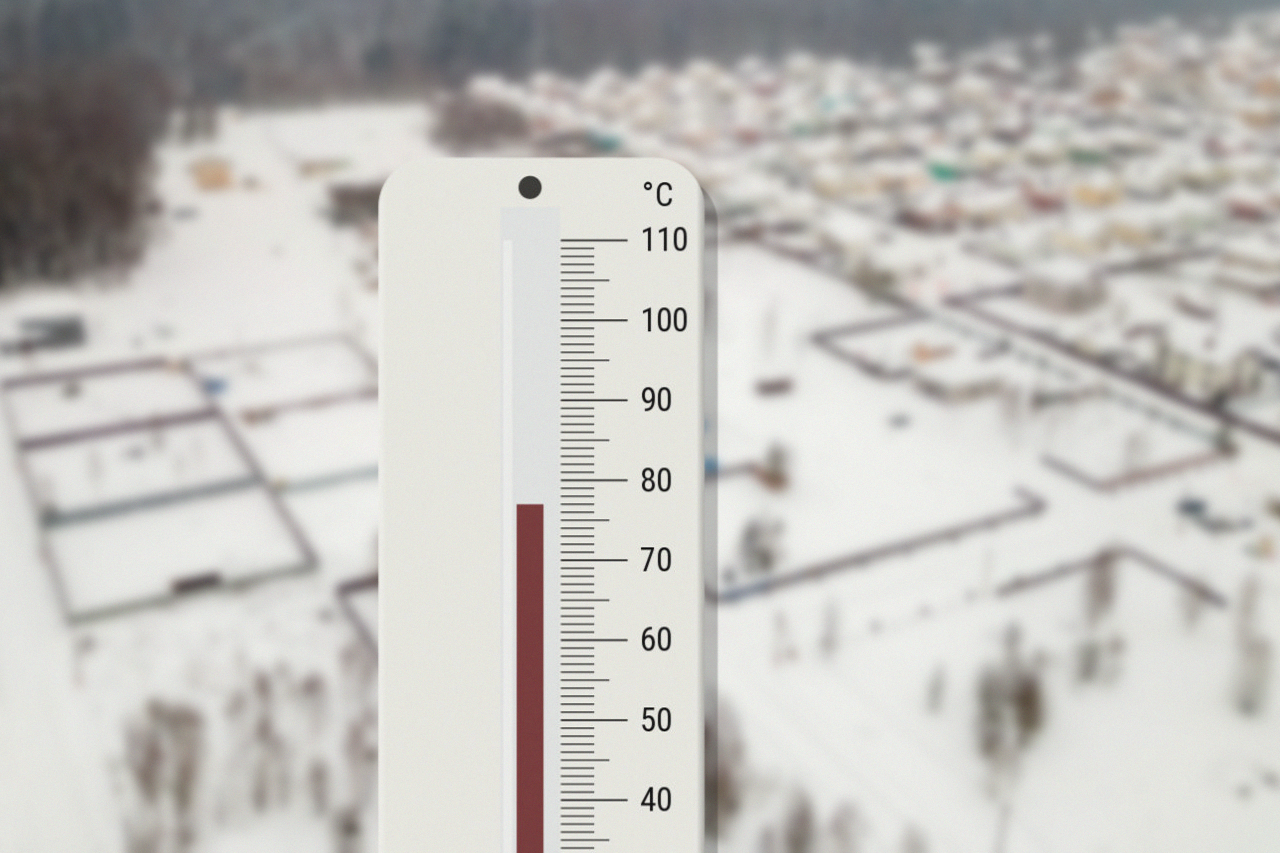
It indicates 77 °C
